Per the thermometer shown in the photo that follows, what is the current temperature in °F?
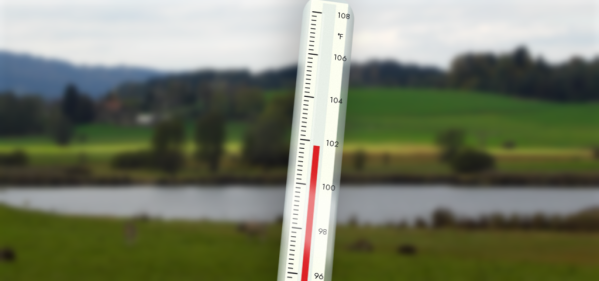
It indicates 101.8 °F
